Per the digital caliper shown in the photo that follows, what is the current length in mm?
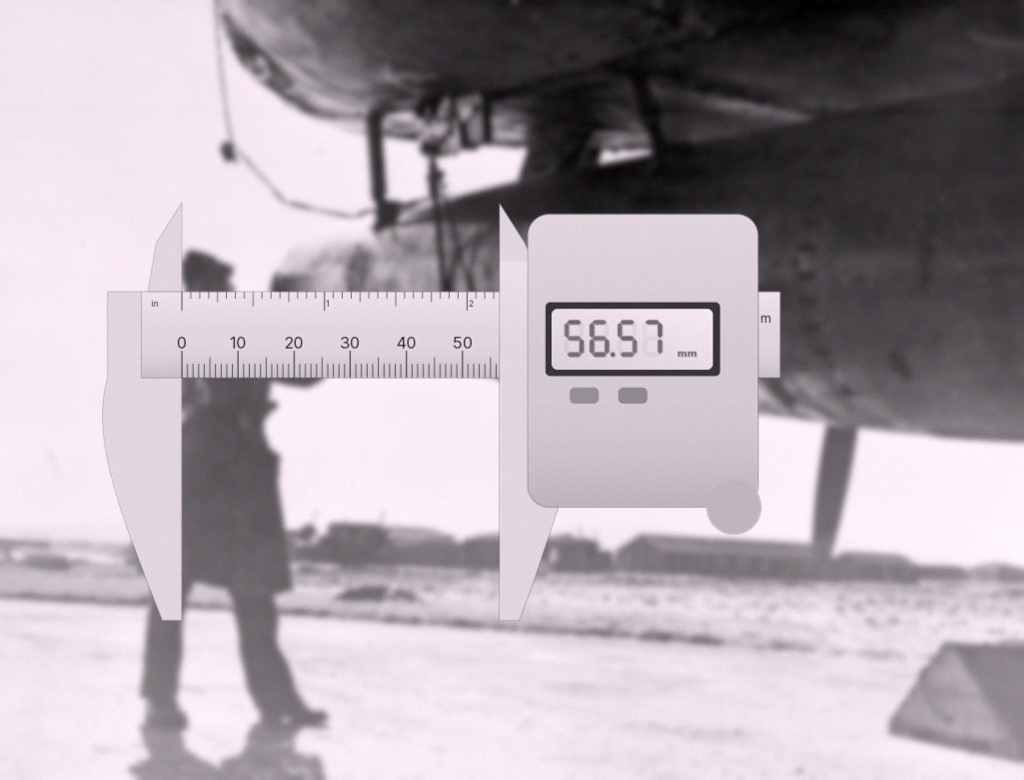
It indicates 56.57 mm
